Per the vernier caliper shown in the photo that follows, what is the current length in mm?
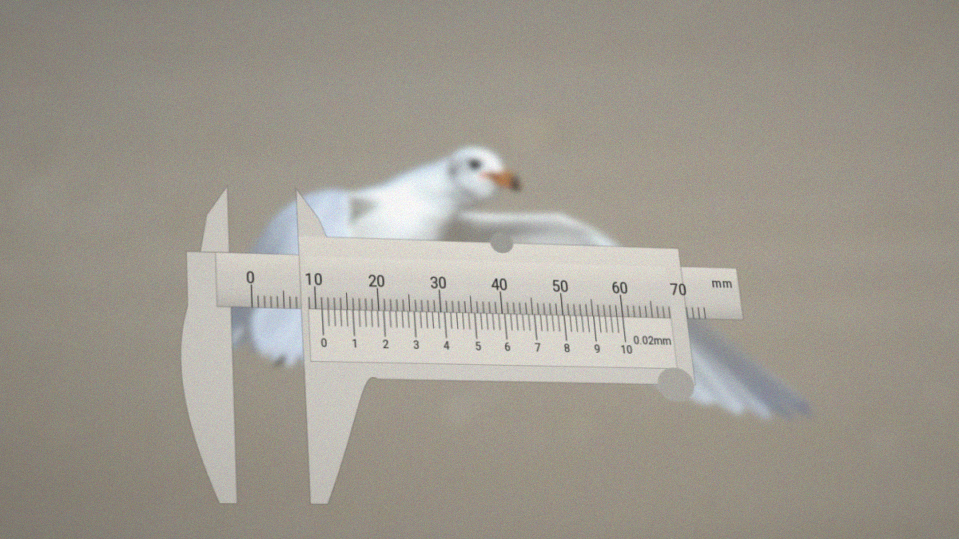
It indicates 11.0 mm
